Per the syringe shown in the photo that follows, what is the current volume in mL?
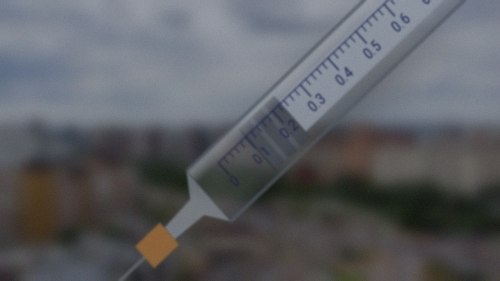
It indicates 0.1 mL
